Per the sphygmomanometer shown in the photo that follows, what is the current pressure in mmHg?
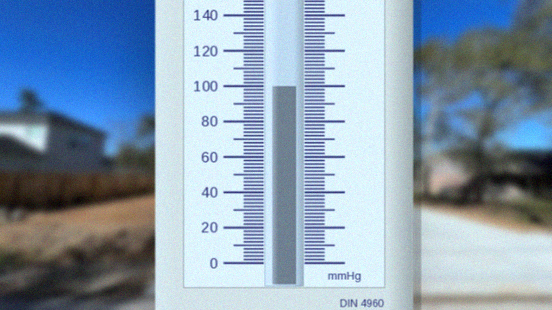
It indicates 100 mmHg
